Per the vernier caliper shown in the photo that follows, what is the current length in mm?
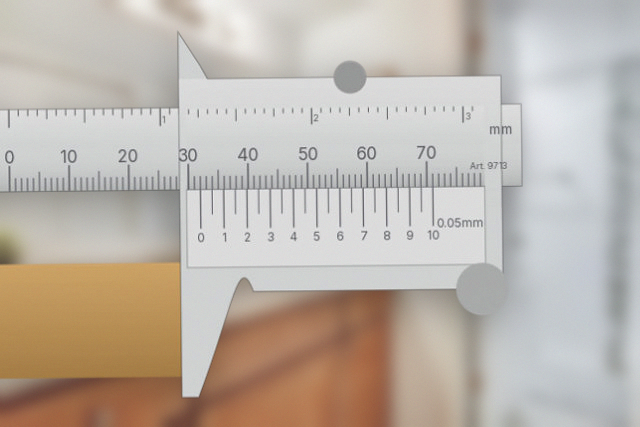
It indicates 32.0 mm
